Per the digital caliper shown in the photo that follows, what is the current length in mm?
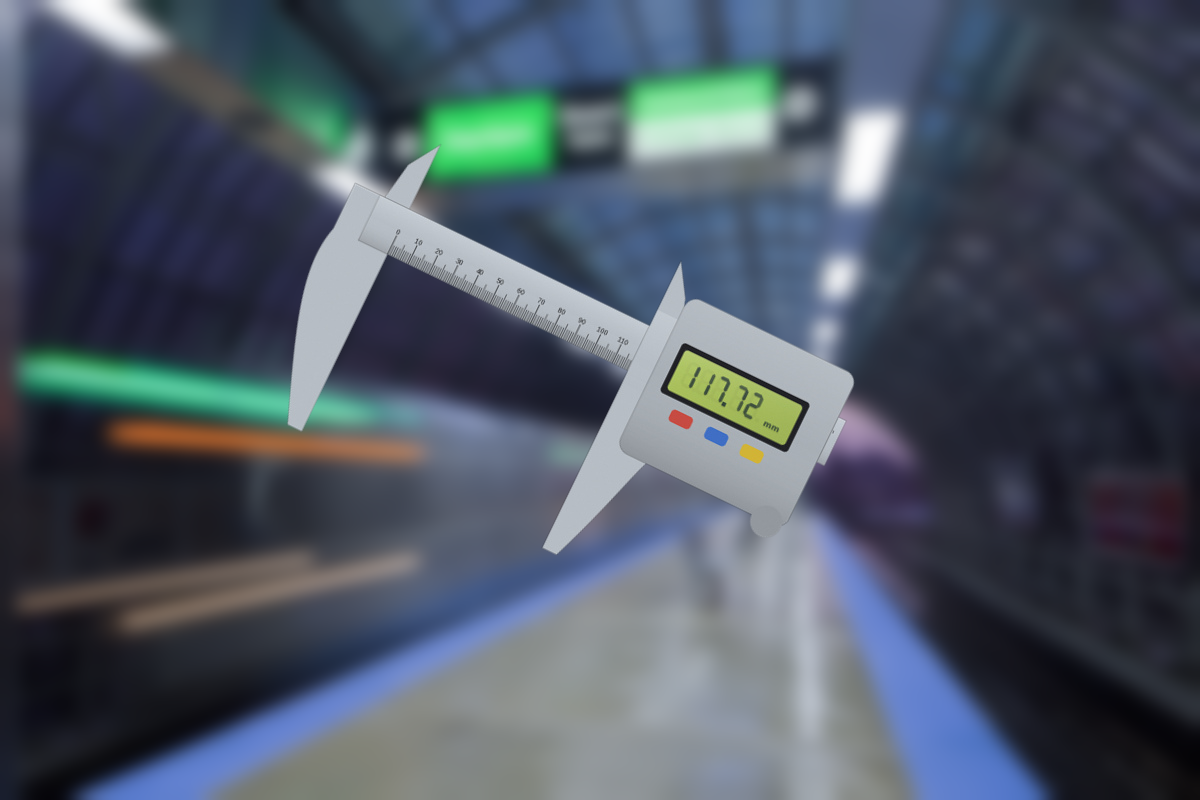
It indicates 117.72 mm
